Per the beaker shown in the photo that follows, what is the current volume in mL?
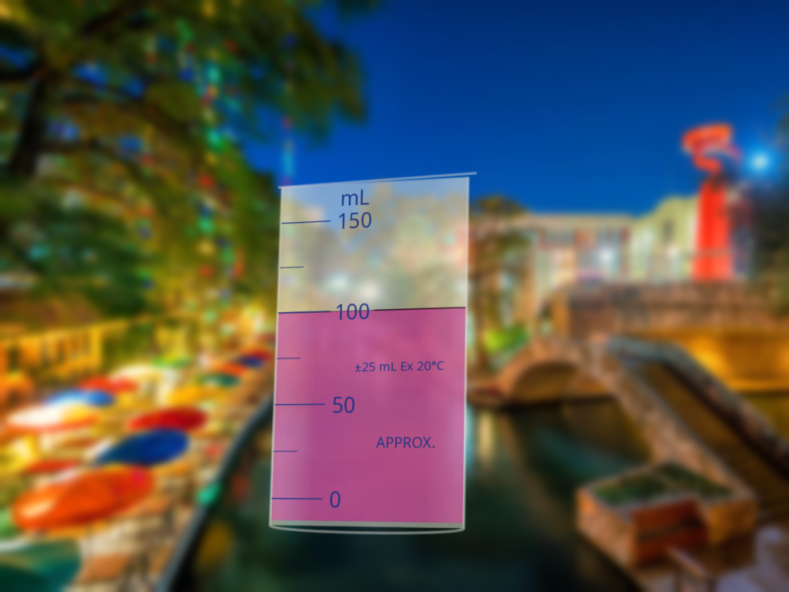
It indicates 100 mL
